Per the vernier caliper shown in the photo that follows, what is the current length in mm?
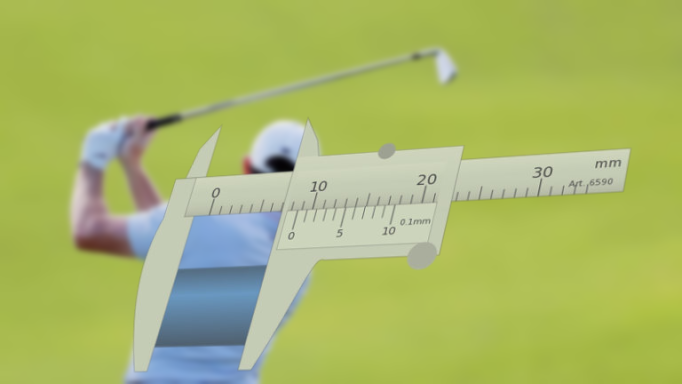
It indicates 8.6 mm
